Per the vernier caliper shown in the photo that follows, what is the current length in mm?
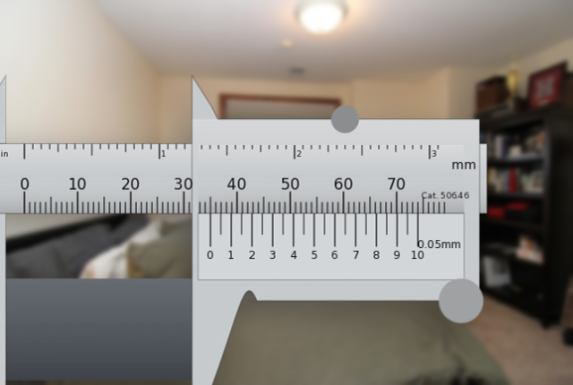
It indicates 35.0 mm
